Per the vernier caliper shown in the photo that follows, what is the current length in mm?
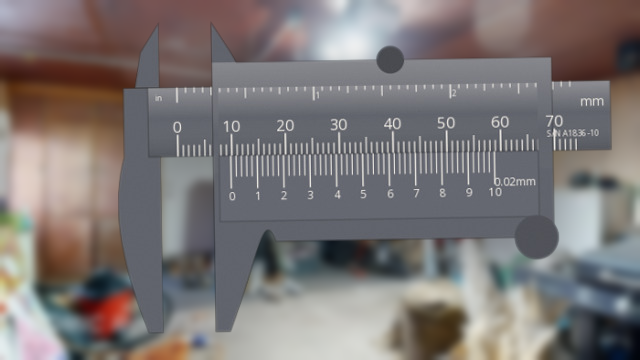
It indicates 9.8 mm
